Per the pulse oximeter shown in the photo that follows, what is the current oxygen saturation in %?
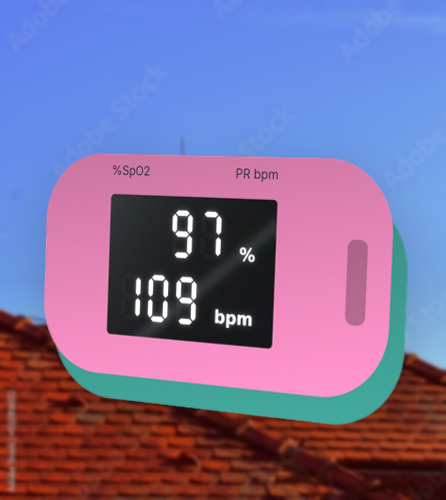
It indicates 97 %
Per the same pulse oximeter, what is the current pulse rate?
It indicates 109 bpm
